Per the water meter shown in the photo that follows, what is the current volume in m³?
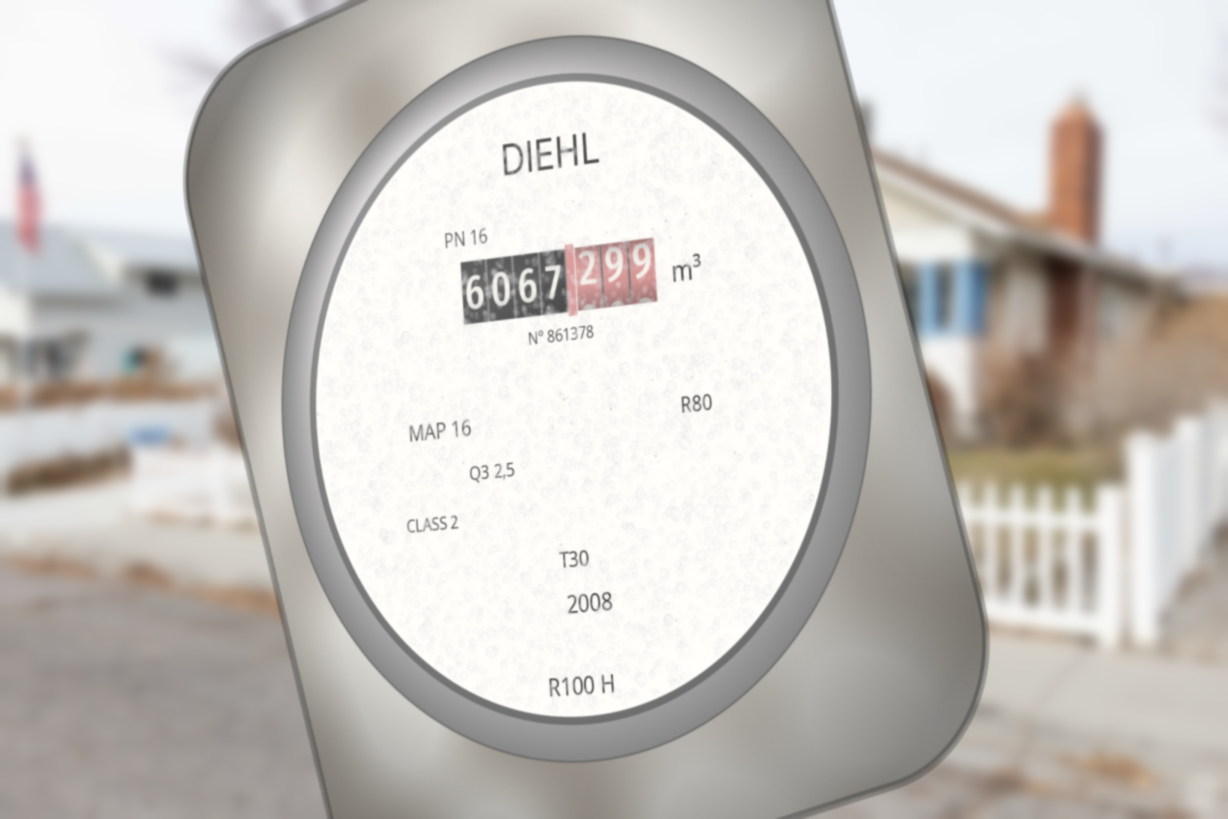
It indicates 6067.299 m³
